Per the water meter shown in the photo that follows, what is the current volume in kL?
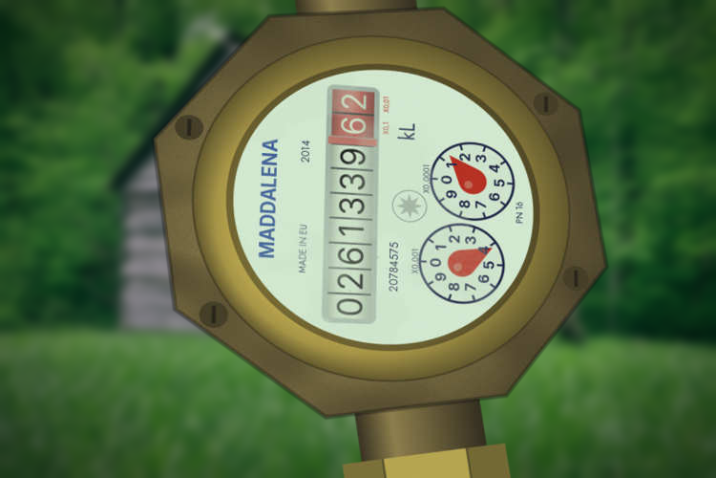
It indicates 261339.6241 kL
